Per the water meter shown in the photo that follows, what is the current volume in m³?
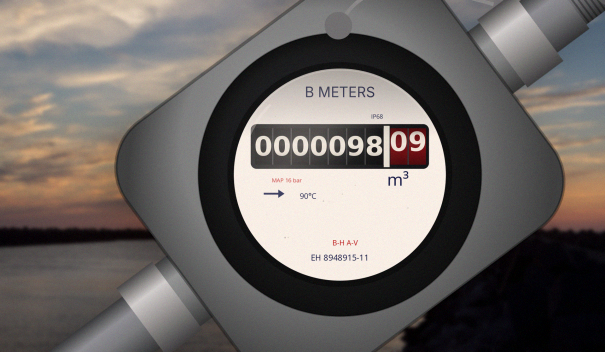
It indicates 98.09 m³
